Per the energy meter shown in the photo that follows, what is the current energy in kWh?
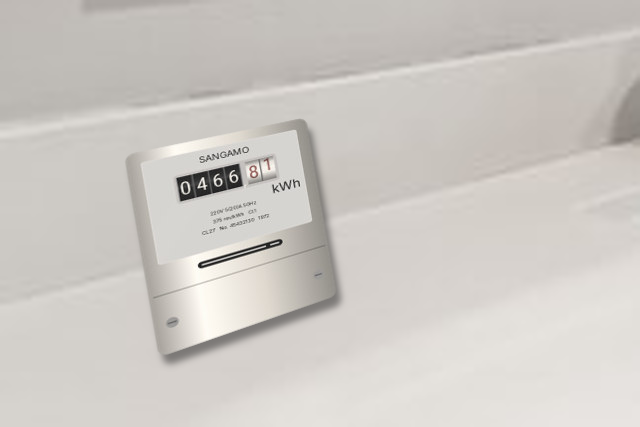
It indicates 466.81 kWh
